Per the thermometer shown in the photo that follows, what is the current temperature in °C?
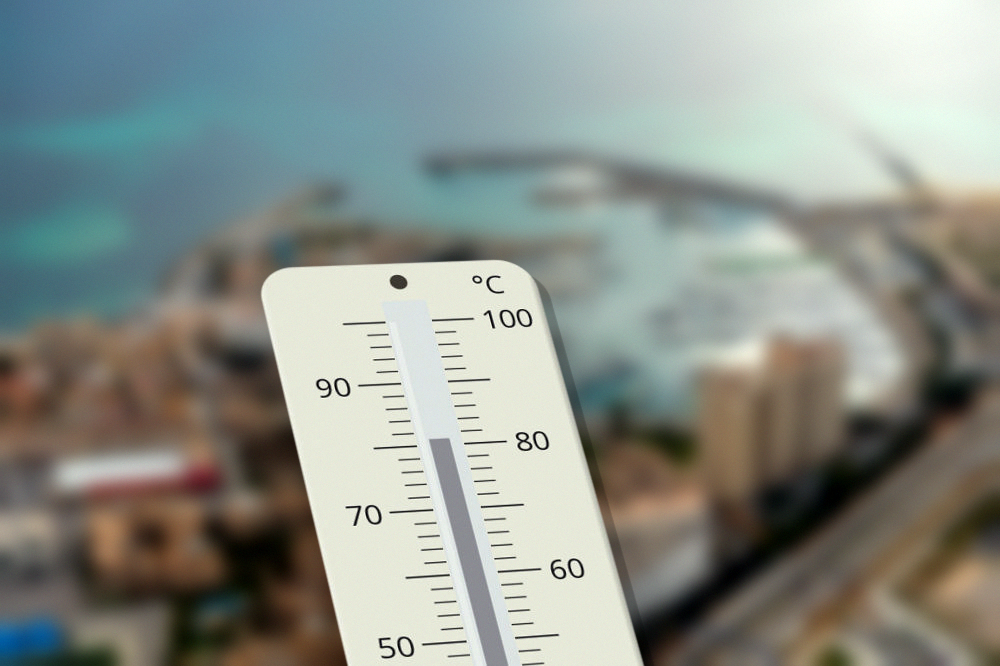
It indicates 81 °C
